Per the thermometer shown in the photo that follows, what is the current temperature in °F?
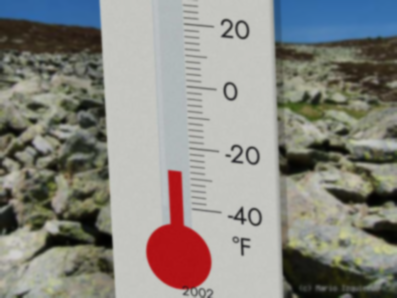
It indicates -28 °F
